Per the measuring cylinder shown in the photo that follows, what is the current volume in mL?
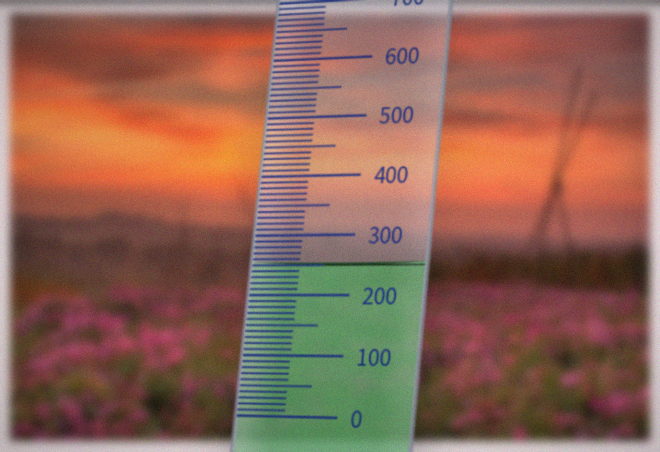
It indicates 250 mL
